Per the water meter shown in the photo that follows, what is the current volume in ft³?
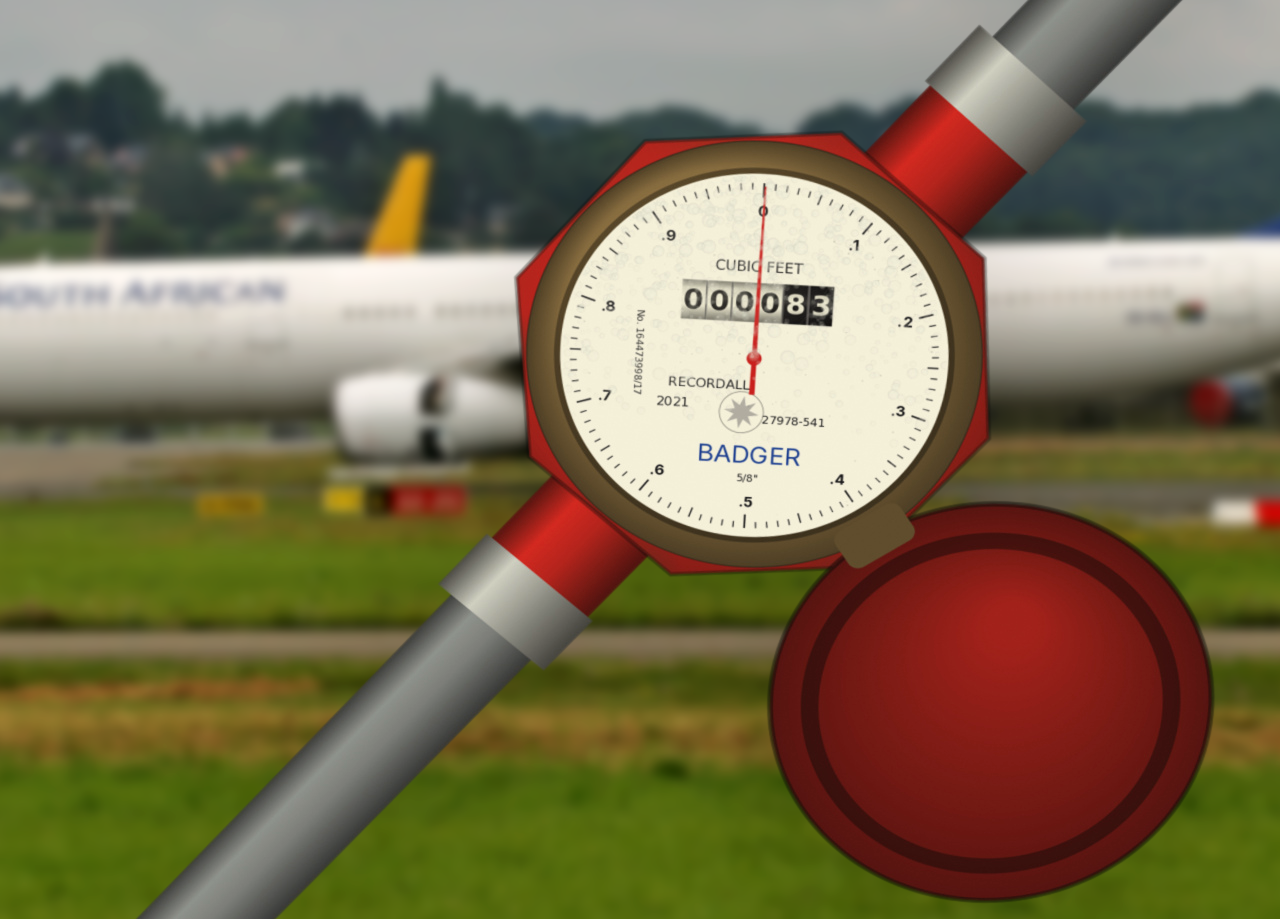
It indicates 83.00 ft³
